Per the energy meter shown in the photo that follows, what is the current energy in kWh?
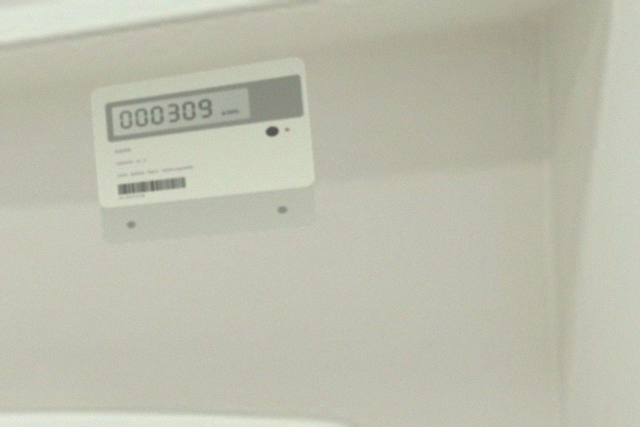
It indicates 309 kWh
